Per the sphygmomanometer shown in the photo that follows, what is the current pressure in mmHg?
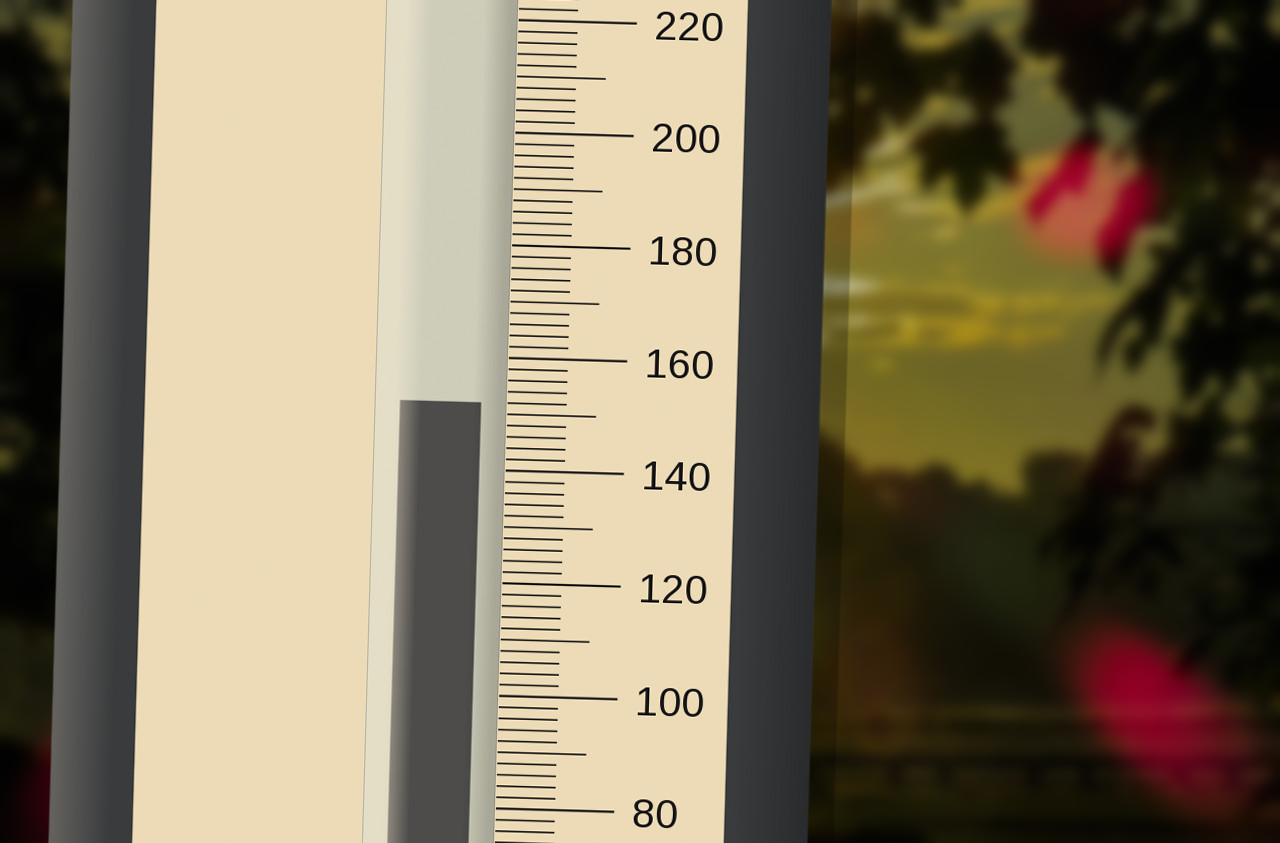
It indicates 152 mmHg
